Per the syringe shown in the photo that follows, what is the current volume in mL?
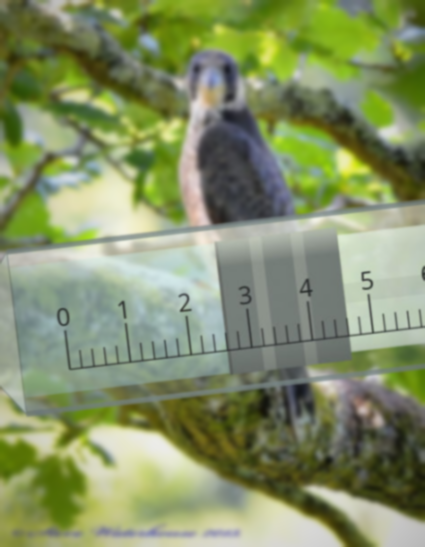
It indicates 2.6 mL
